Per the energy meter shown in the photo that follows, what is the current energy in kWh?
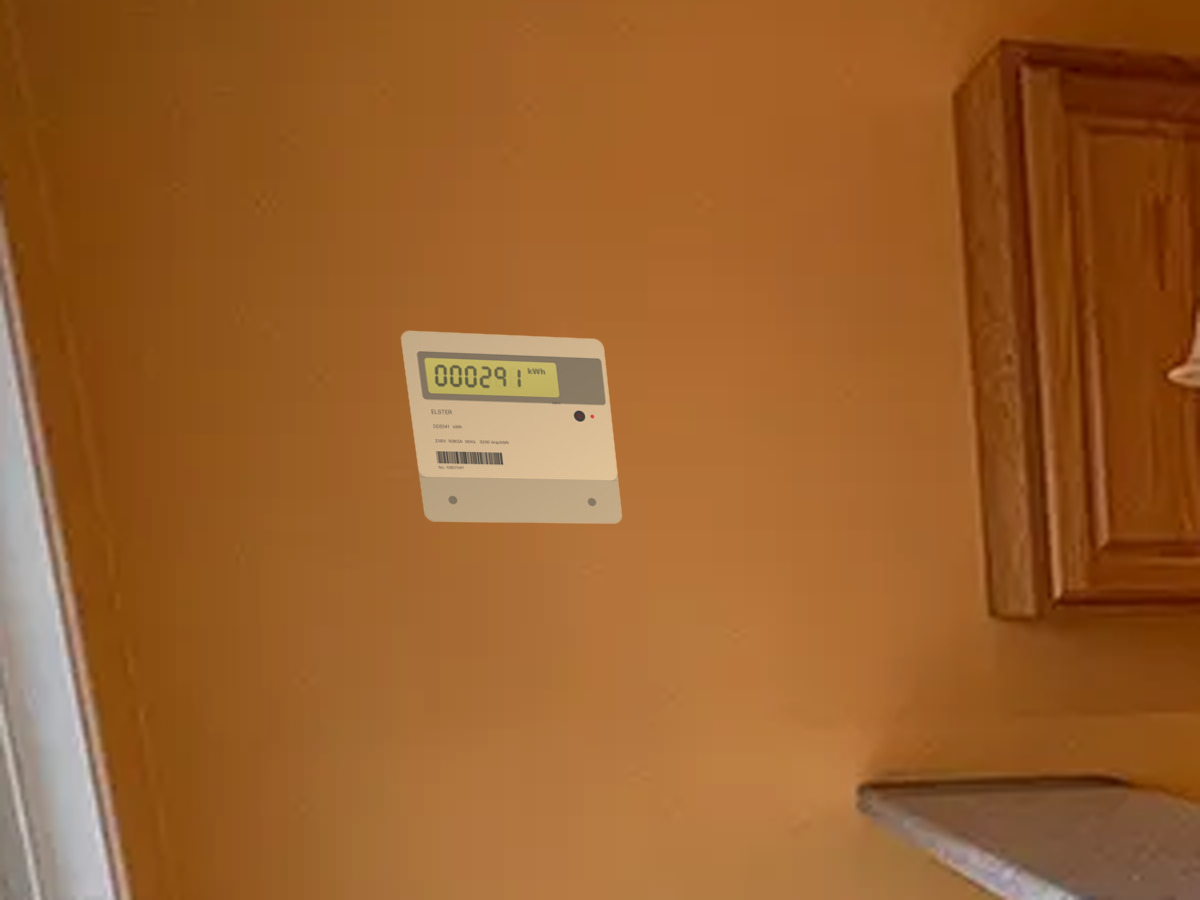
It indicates 291 kWh
